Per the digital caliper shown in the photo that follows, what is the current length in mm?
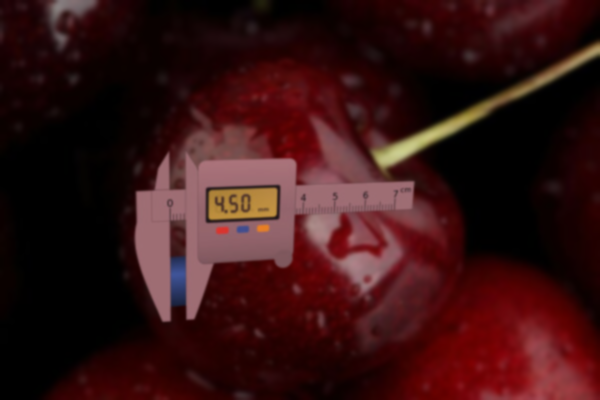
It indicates 4.50 mm
